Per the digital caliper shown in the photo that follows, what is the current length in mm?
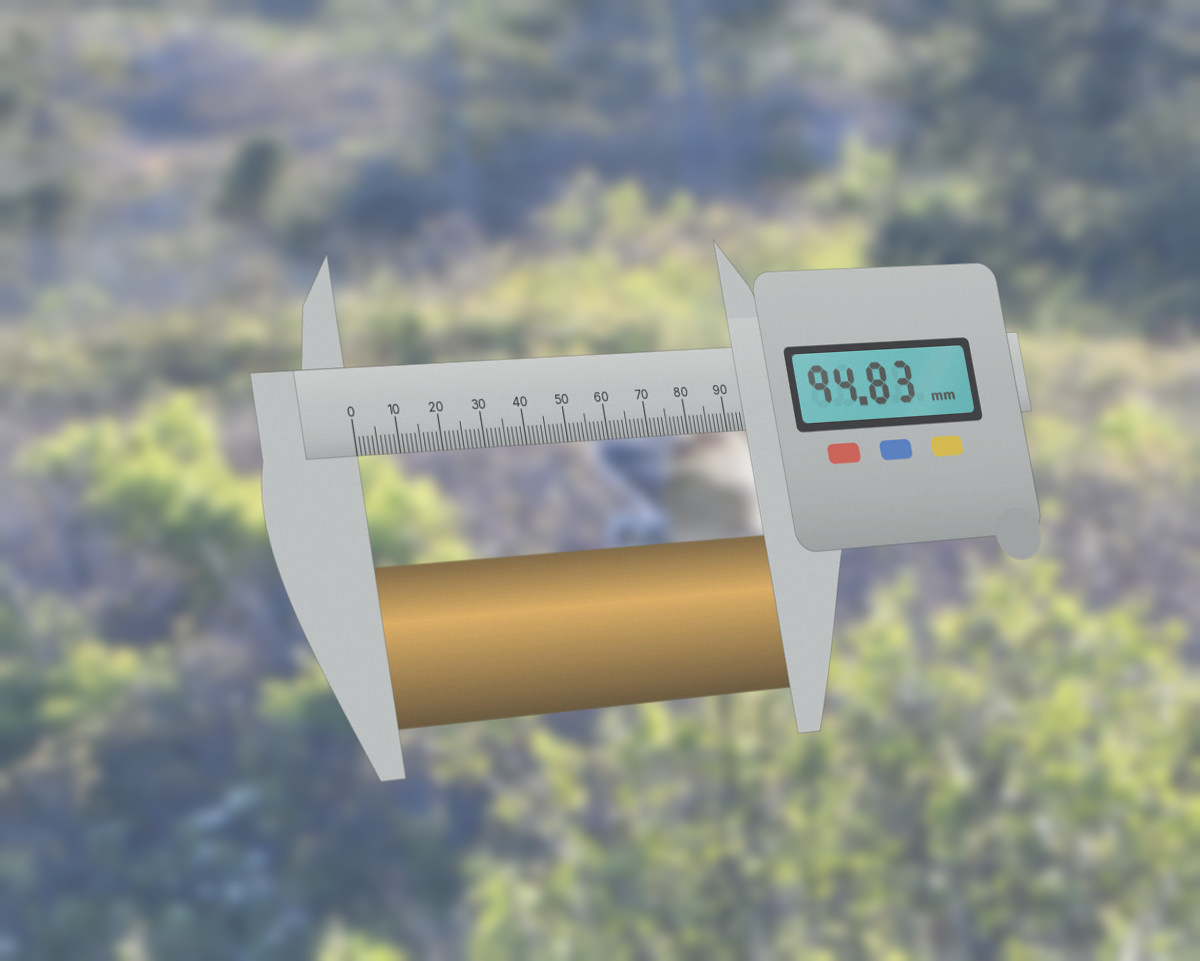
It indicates 94.83 mm
